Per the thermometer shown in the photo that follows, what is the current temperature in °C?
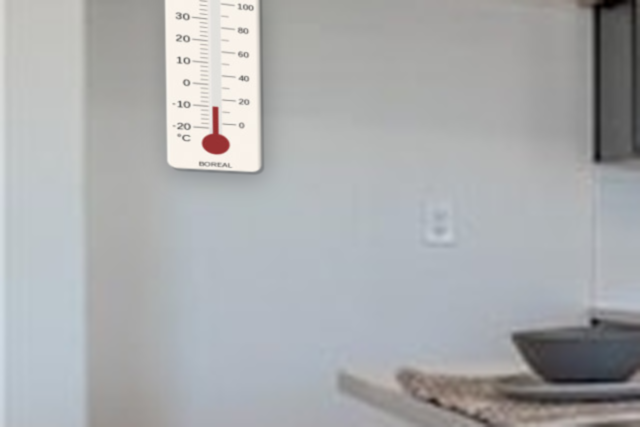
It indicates -10 °C
